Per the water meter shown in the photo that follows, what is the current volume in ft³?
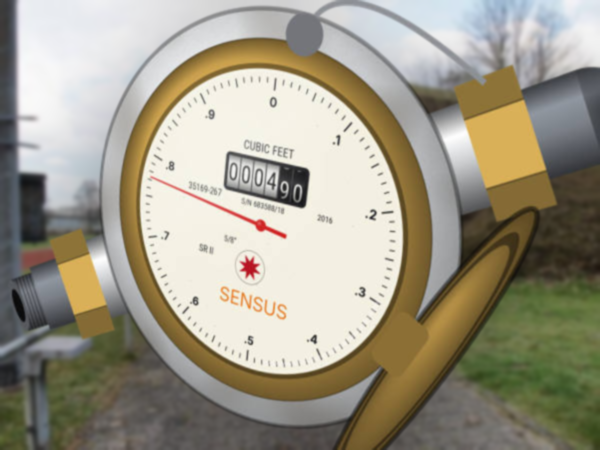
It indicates 489.77 ft³
